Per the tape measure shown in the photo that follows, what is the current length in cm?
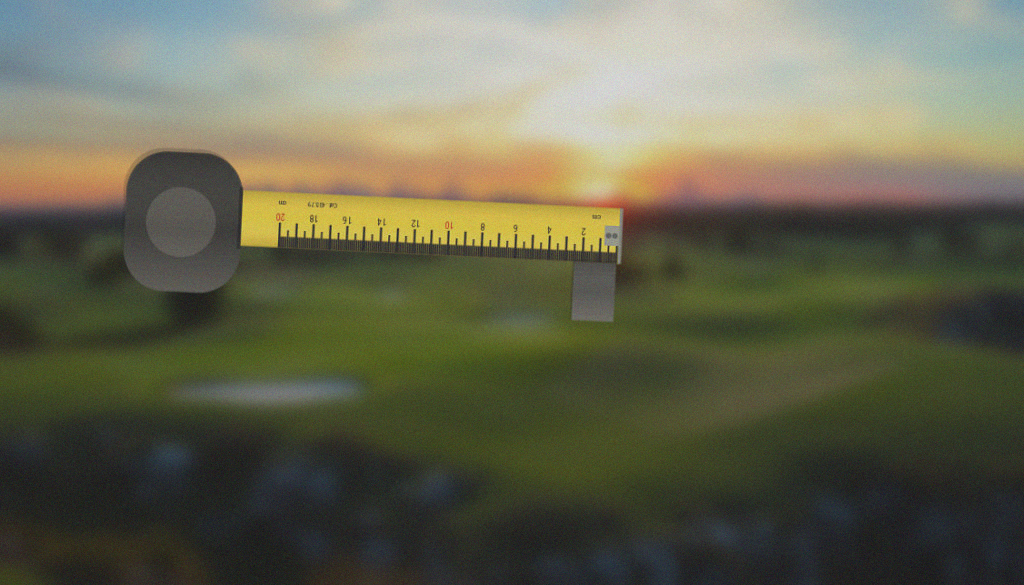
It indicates 2.5 cm
